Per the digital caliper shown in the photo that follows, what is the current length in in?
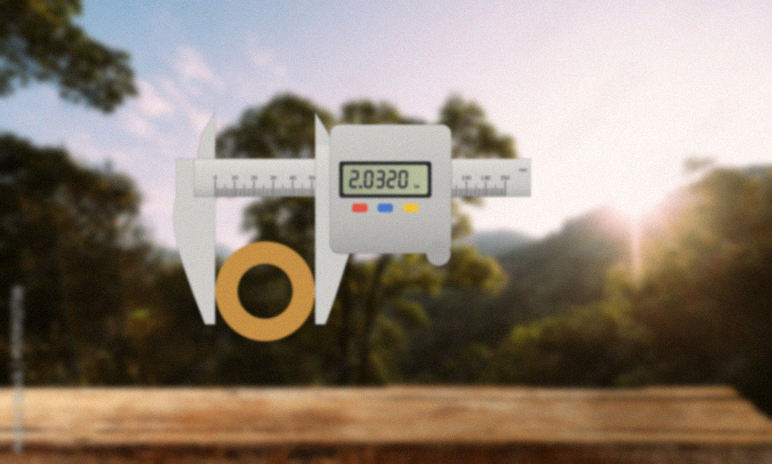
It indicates 2.0320 in
